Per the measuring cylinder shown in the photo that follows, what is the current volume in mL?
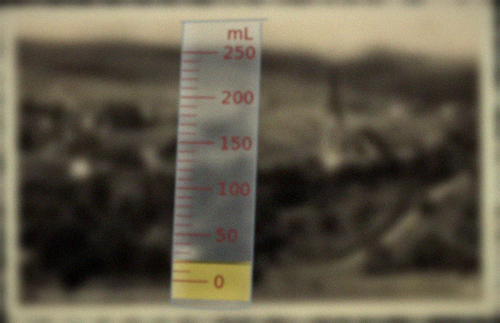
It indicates 20 mL
